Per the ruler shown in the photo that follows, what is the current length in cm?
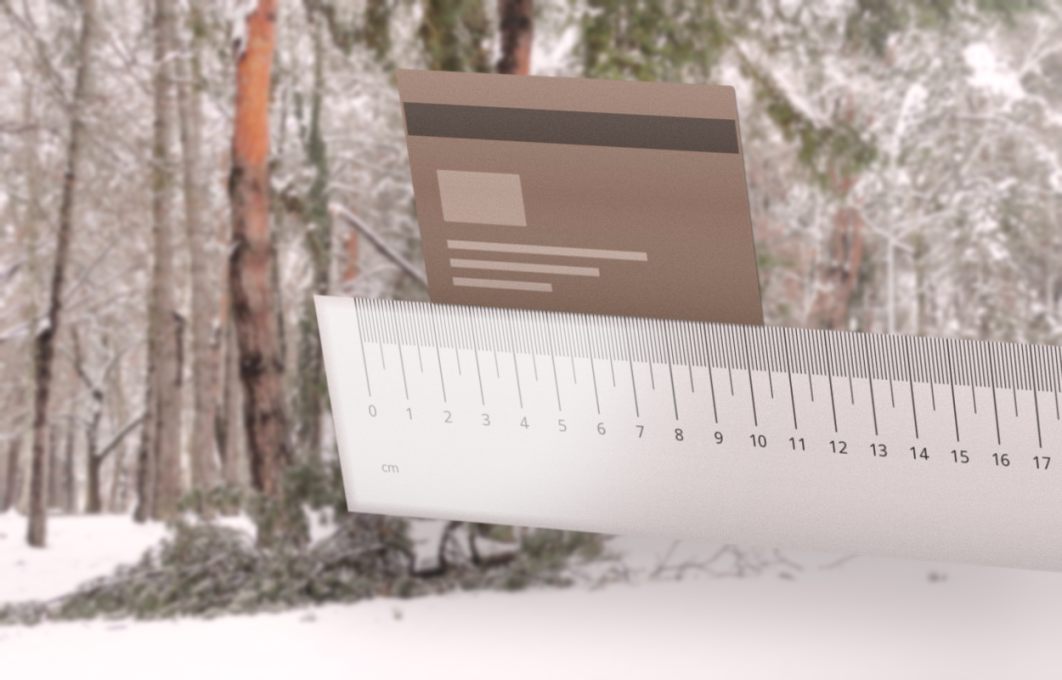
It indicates 8.5 cm
